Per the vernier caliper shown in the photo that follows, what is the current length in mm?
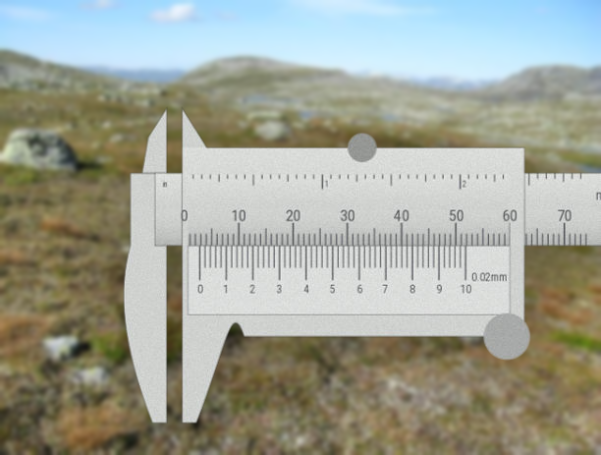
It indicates 2.8 mm
